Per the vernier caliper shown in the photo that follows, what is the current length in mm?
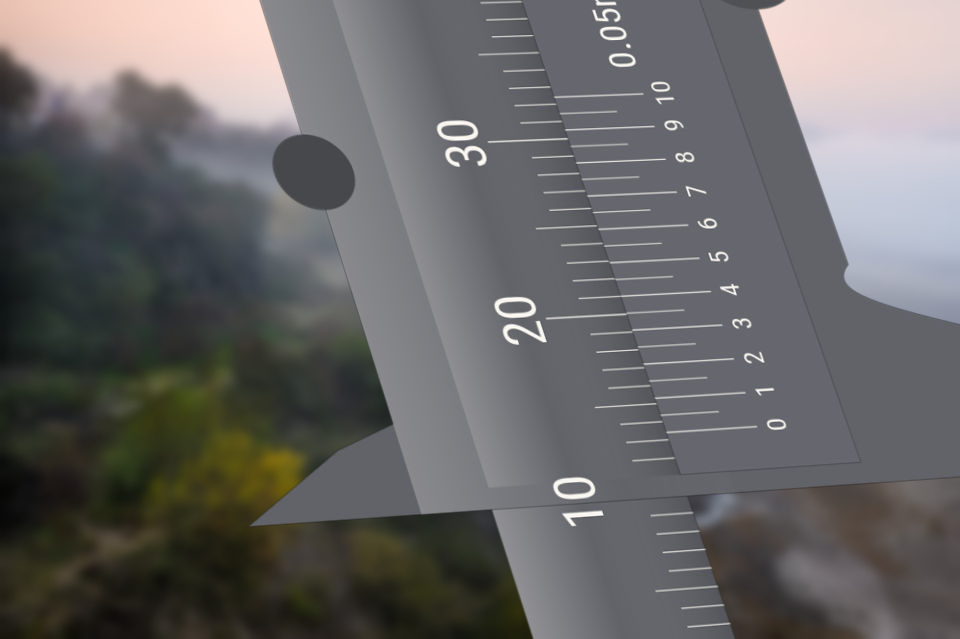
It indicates 13.4 mm
